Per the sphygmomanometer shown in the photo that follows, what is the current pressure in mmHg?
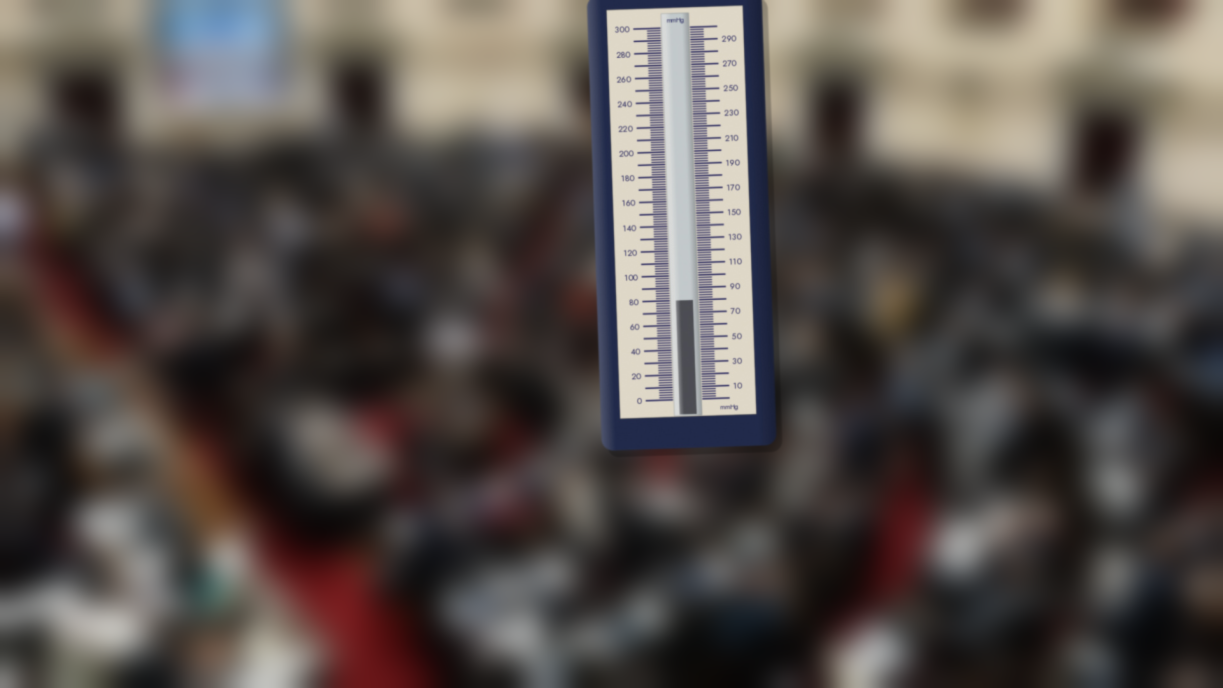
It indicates 80 mmHg
